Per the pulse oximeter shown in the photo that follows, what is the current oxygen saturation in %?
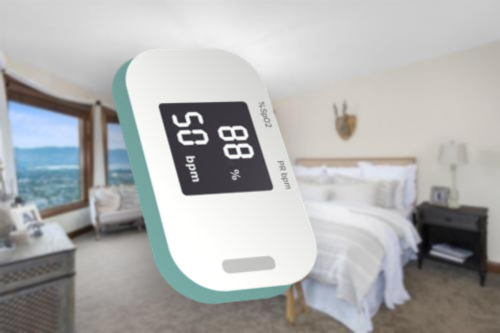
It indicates 88 %
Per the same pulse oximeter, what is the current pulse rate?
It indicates 50 bpm
